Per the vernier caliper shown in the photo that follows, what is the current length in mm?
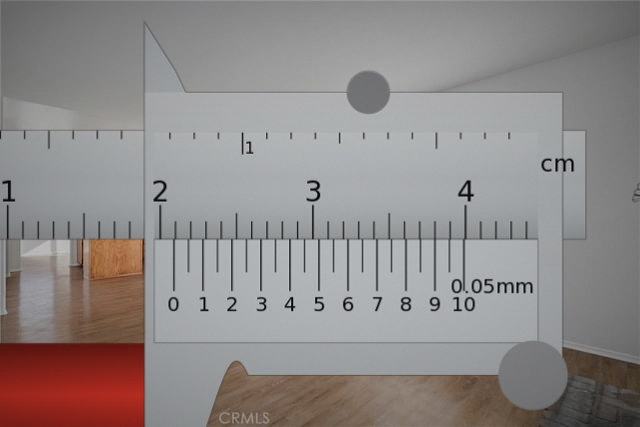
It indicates 20.9 mm
